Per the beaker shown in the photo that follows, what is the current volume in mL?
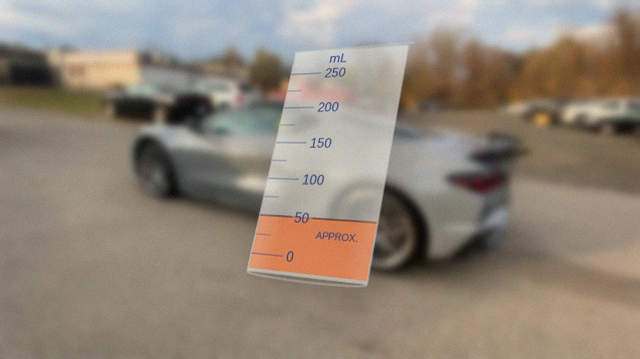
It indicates 50 mL
